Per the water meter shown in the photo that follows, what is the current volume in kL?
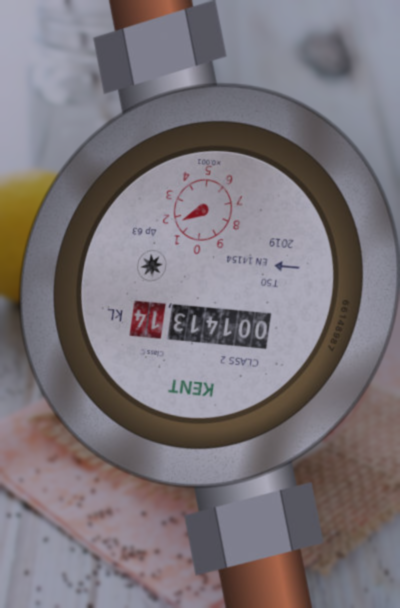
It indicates 1413.141 kL
